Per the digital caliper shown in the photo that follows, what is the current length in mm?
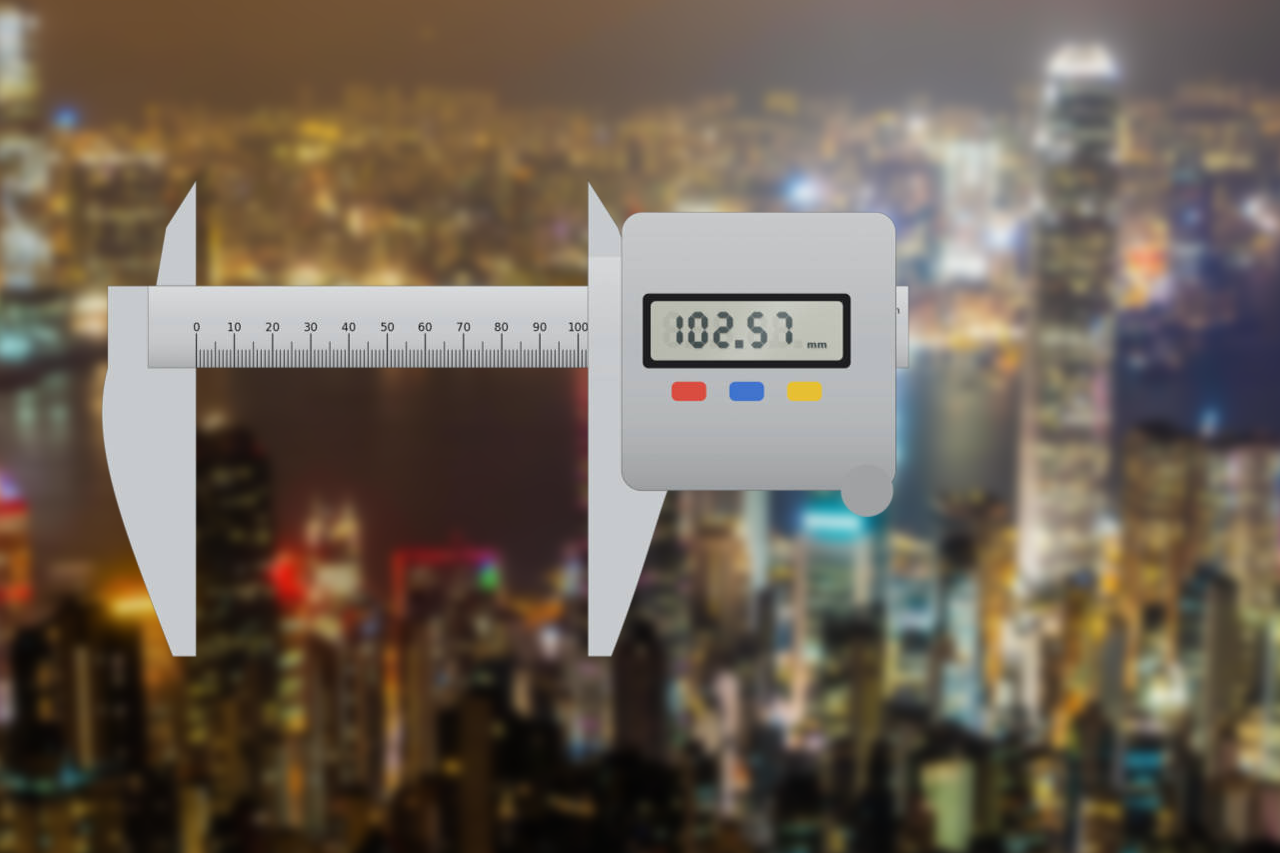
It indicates 102.57 mm
